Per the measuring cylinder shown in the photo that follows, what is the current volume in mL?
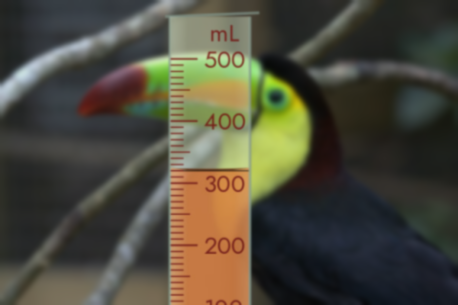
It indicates 320 mL
